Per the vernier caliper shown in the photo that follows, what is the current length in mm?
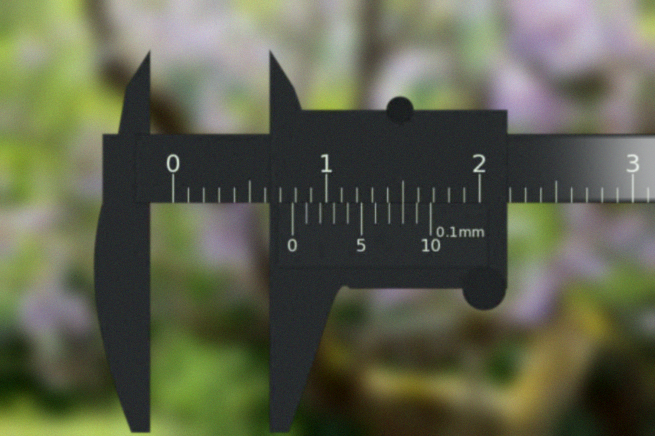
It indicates 7.8 mm
